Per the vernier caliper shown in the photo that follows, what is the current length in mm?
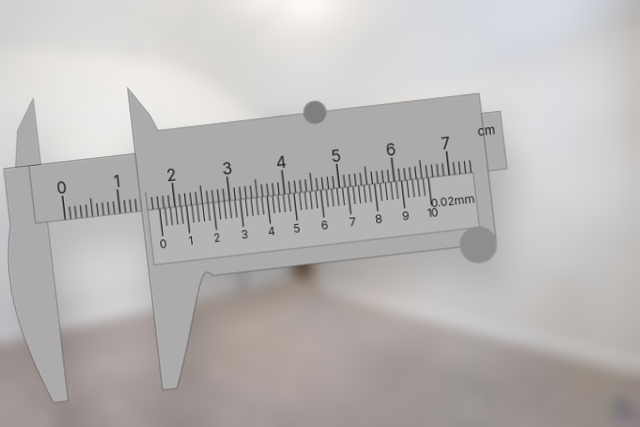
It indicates 17.2 mm
